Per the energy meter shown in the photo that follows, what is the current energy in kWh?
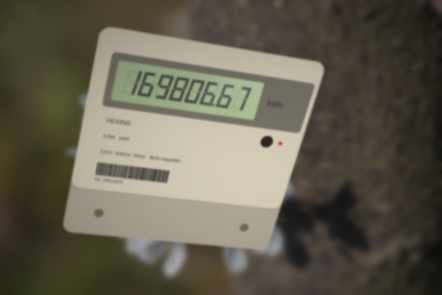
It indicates 169806.67 kWh
